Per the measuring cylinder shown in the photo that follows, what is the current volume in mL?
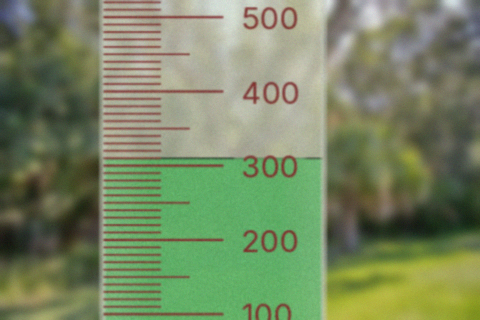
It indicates 310 mL
